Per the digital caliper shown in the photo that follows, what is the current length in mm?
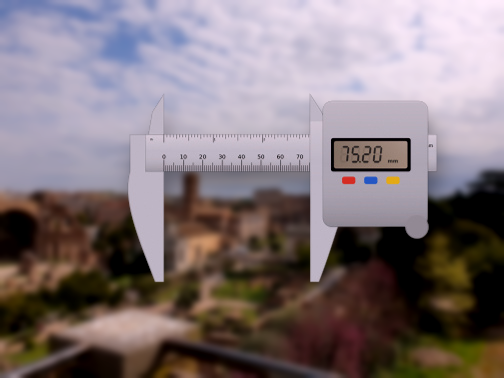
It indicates 75.20 mm
